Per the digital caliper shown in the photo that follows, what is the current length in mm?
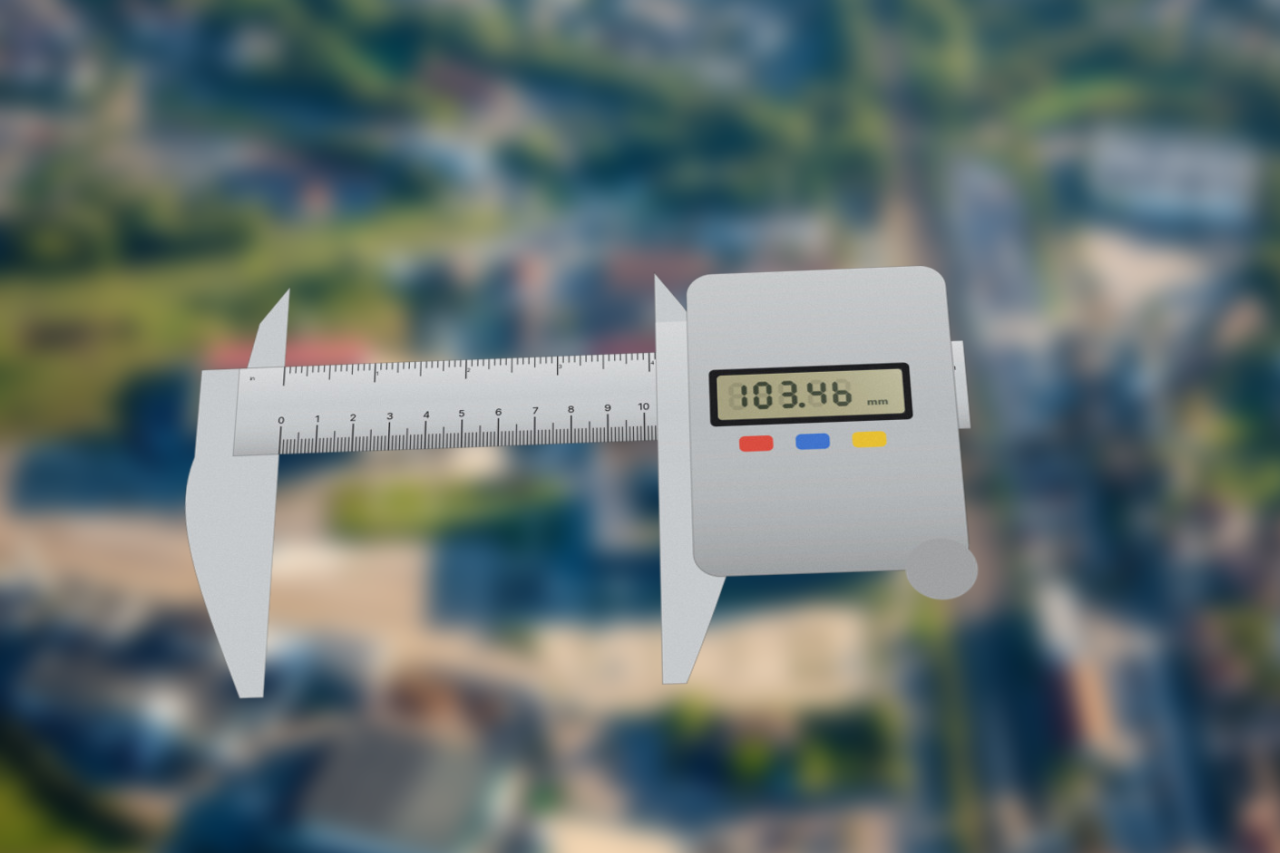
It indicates 103.46 mm
